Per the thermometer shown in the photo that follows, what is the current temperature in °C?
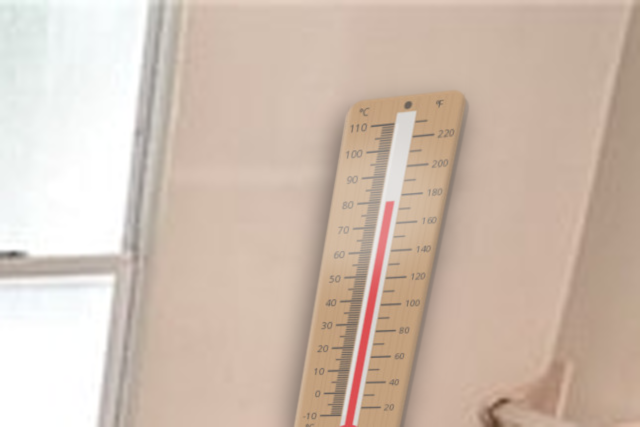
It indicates 80 °C
